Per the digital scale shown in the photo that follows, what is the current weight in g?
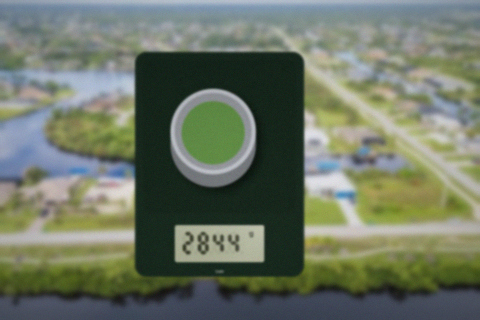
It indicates 2844 g
